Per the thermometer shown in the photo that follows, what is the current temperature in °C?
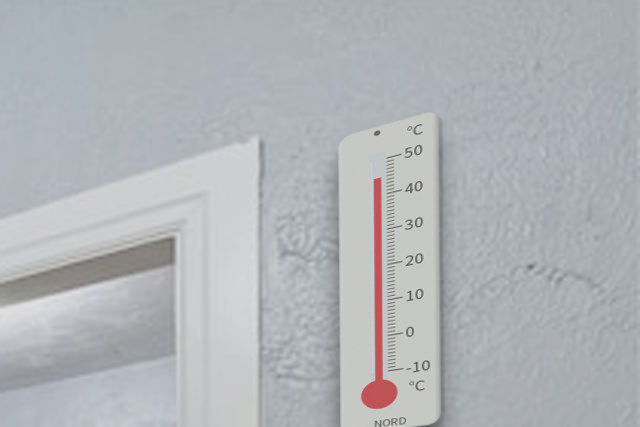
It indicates 45 °C
